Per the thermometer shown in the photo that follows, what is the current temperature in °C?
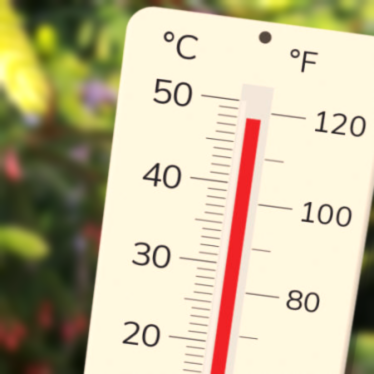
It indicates 48 °C
